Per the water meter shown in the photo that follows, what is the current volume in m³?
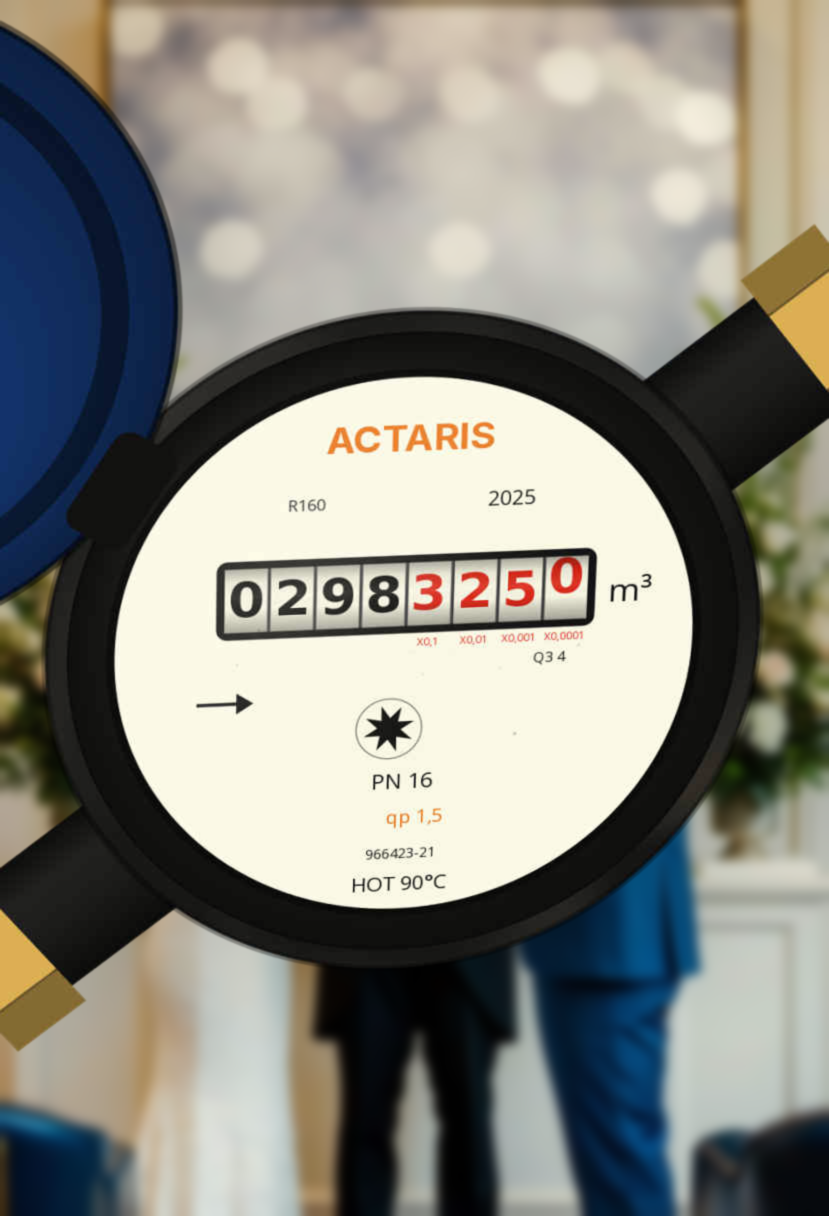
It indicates 298.3250 m³
